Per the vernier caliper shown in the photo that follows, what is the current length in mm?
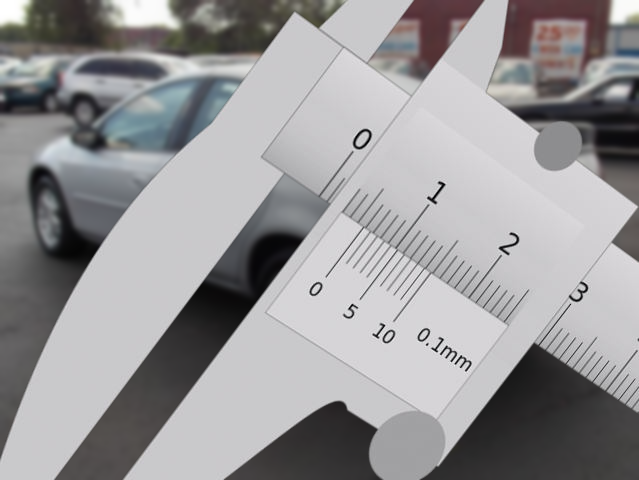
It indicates 5.8 mm
